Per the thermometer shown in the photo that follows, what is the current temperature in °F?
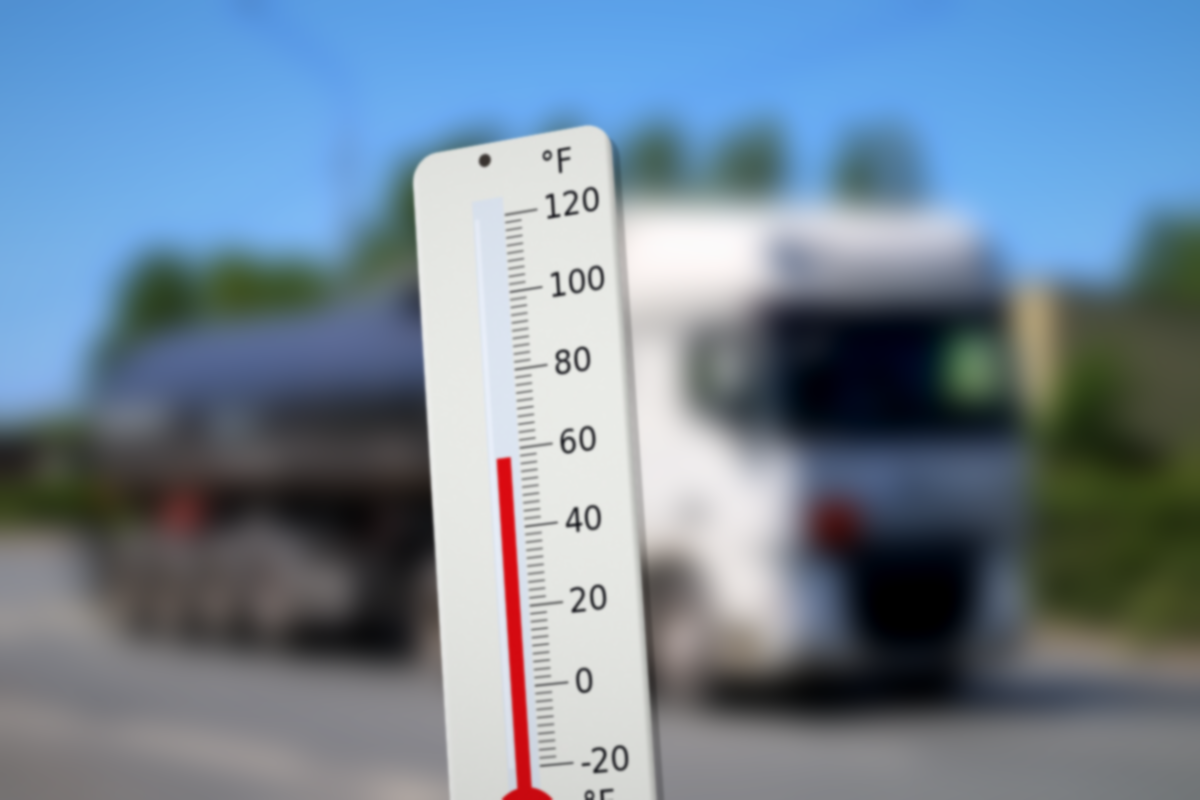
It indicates 58 °F
